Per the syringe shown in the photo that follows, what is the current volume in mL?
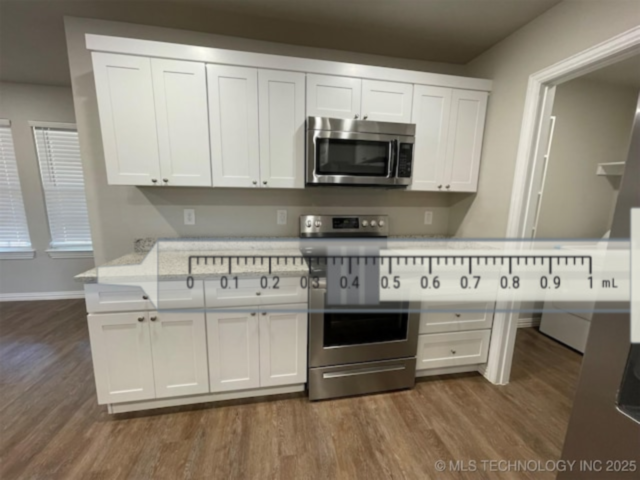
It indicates 0.34 mL
